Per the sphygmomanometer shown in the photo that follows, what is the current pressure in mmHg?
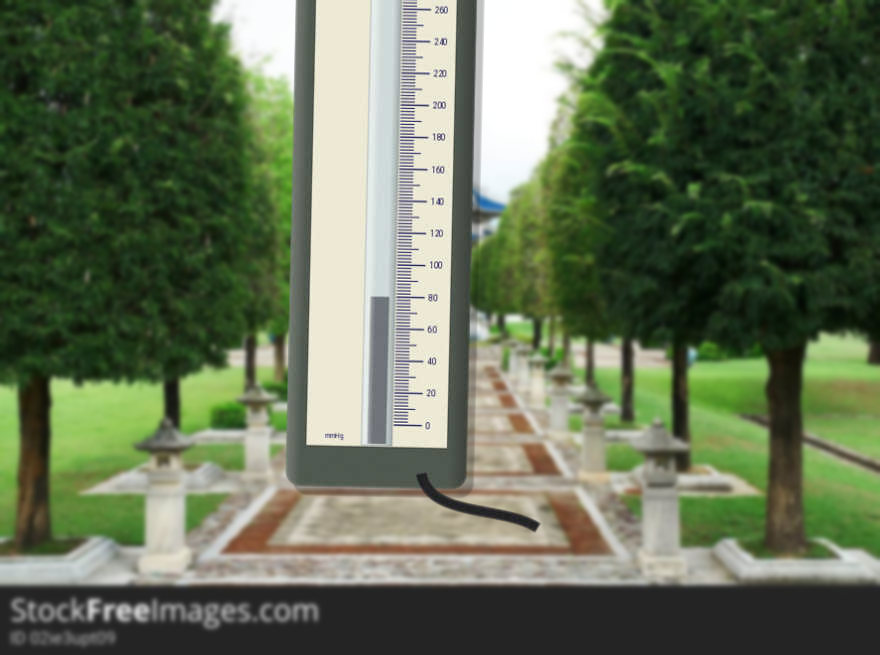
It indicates 80 mmHg
